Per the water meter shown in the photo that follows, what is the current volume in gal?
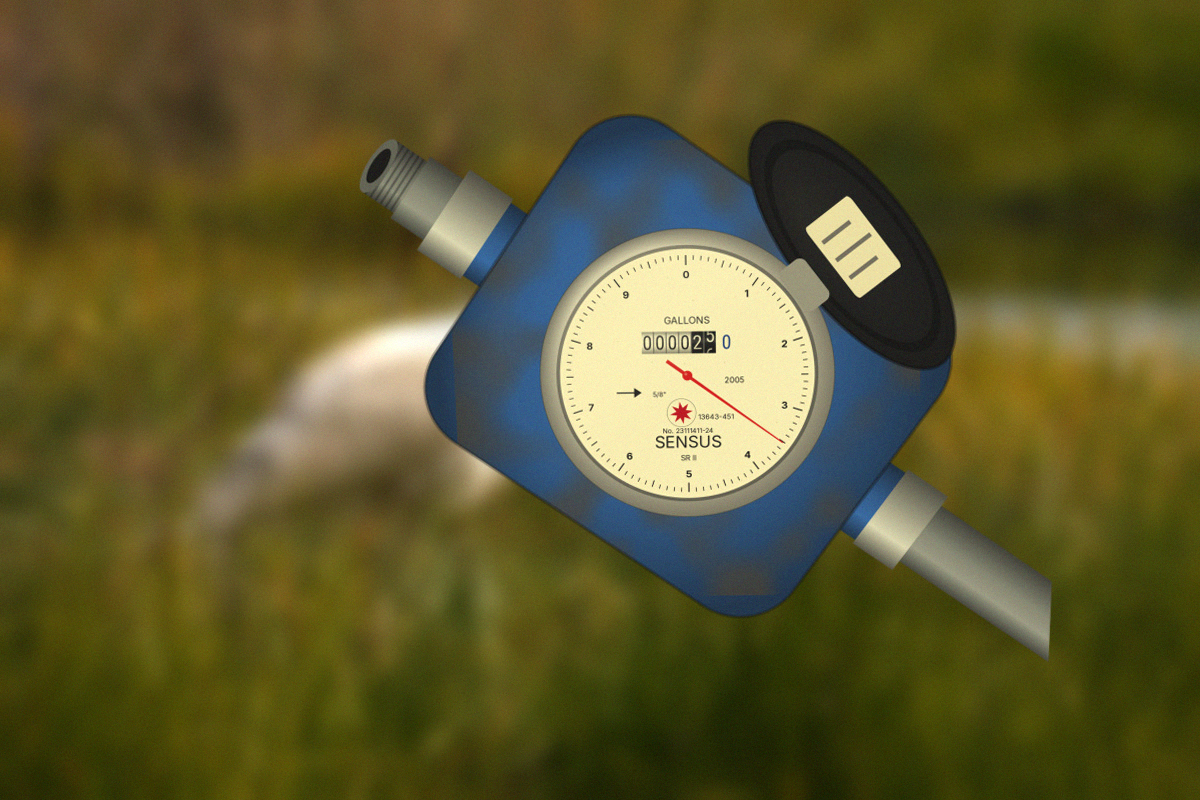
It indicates 253.5 gal
